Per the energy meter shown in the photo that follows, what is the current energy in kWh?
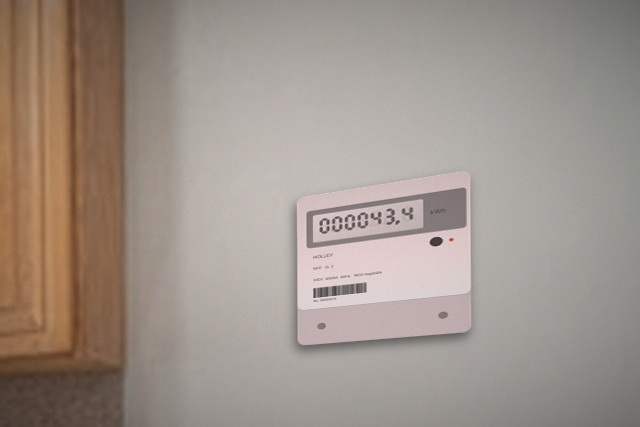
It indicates 43.4 kWh
